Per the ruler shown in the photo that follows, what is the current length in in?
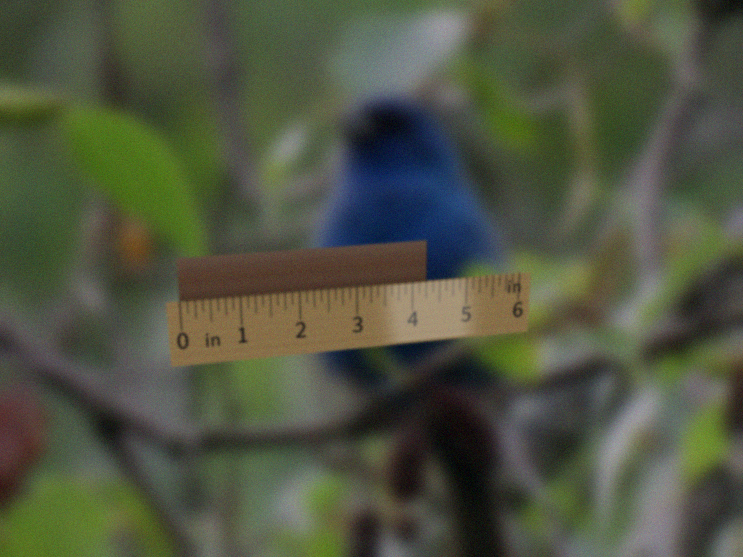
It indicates 4.25 in
